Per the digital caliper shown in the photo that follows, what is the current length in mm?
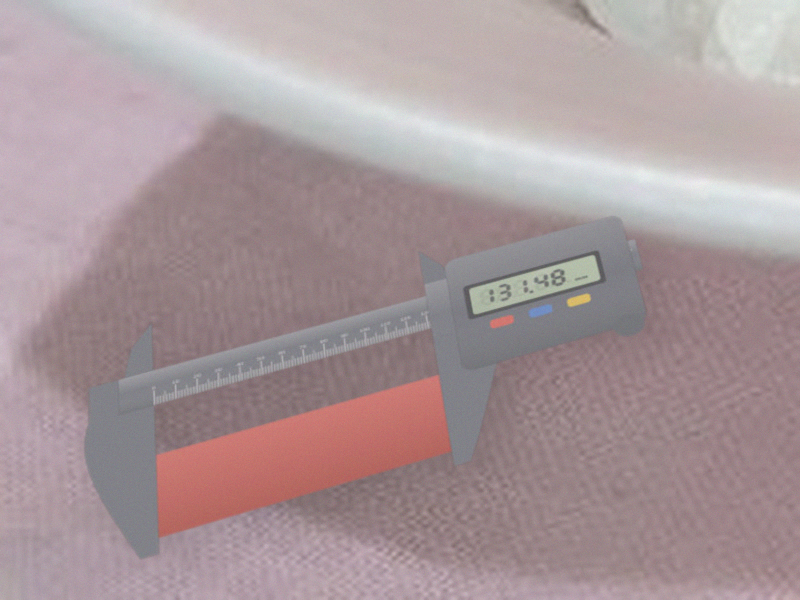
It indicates 131.48 mm
